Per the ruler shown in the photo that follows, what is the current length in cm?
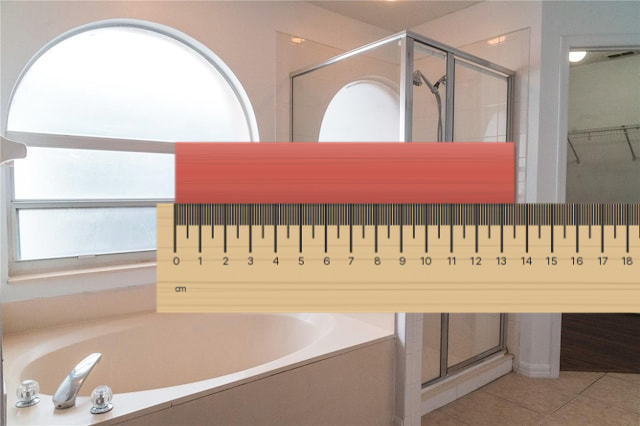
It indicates 13.5 cm
